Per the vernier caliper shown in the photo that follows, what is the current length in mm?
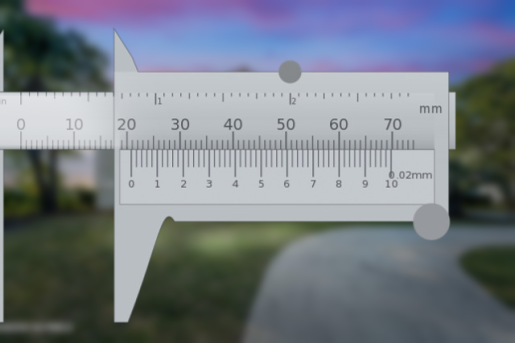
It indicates 20.8 mm
